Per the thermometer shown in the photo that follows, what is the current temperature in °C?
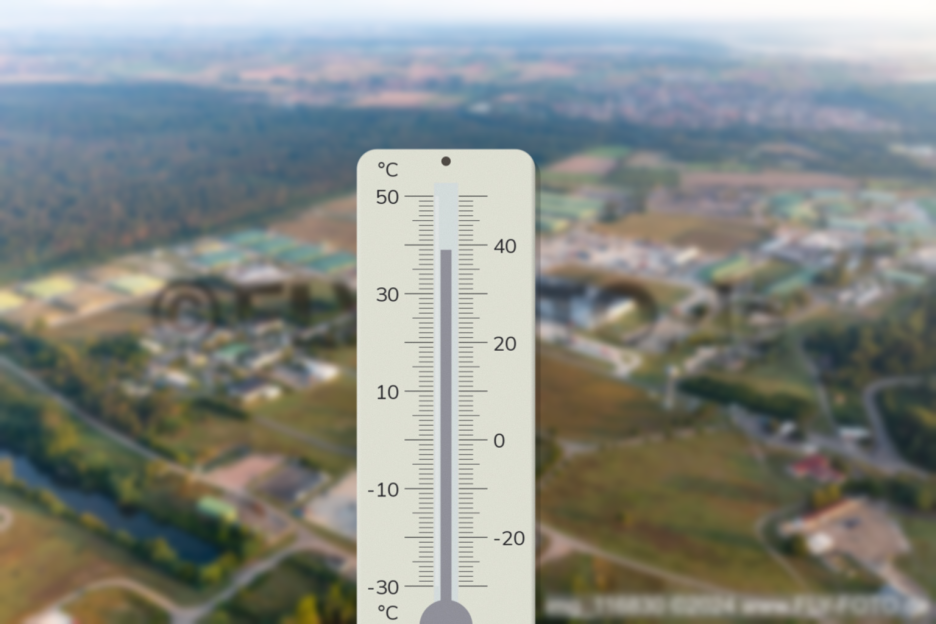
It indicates 39 °C
